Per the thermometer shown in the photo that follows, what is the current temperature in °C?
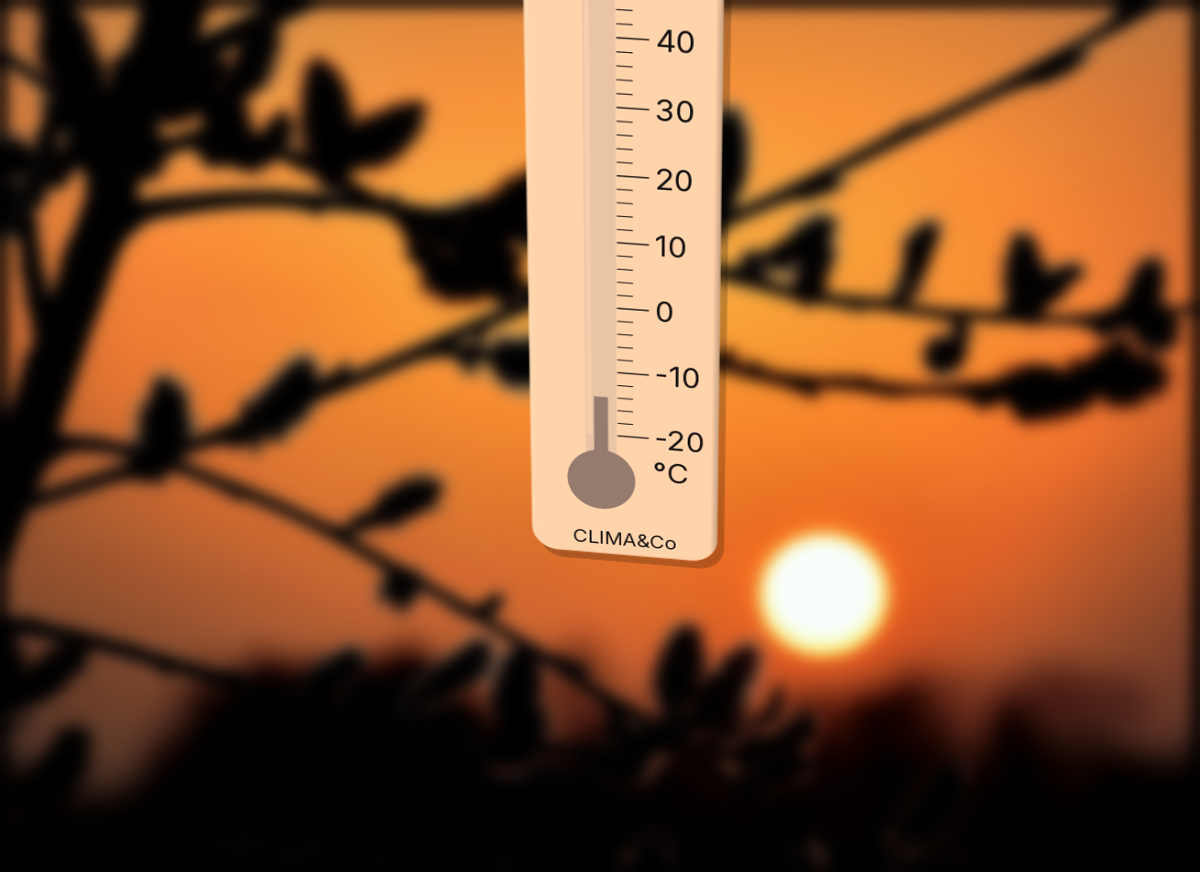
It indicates -14 °C
